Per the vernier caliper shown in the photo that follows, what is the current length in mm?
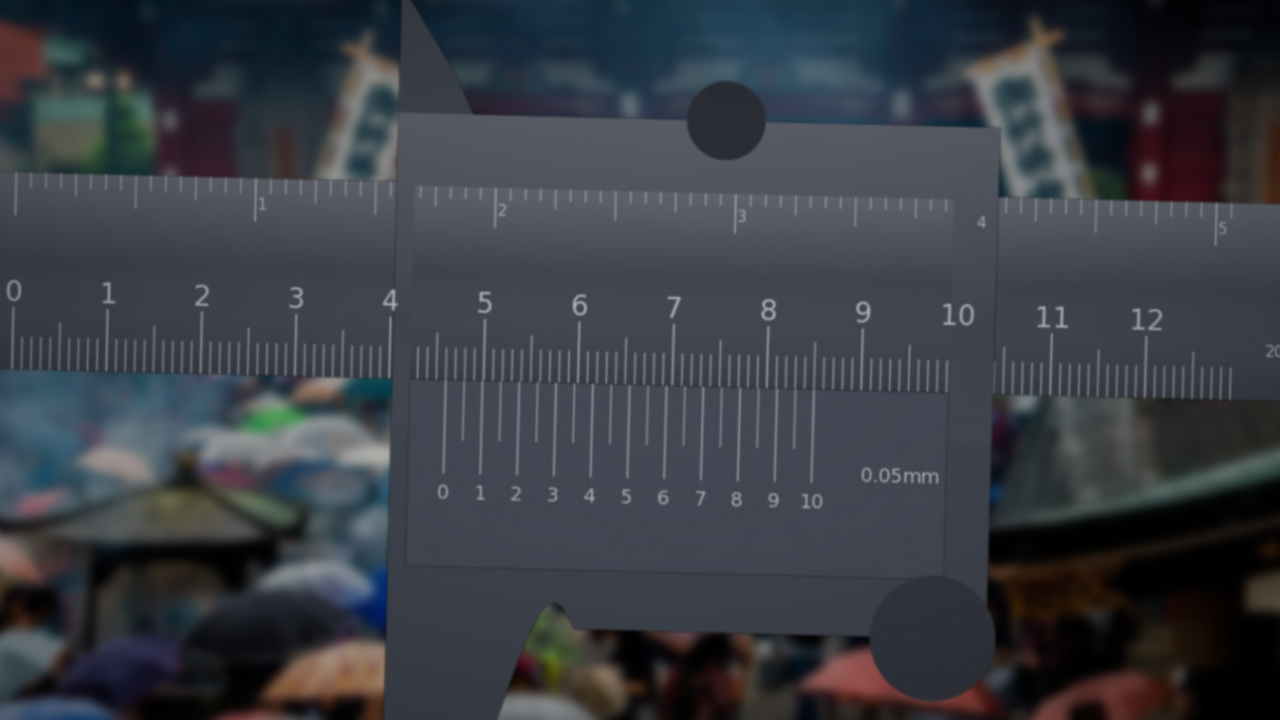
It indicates 46.0 mm
